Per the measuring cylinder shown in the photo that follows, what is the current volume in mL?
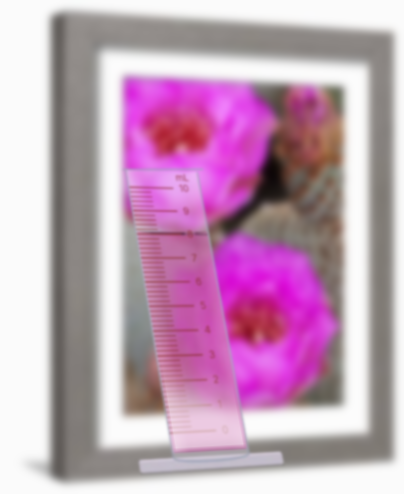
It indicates 8 mL
